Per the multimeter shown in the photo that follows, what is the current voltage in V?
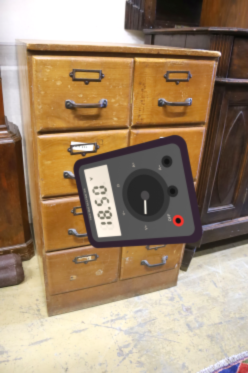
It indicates 18.50 V
